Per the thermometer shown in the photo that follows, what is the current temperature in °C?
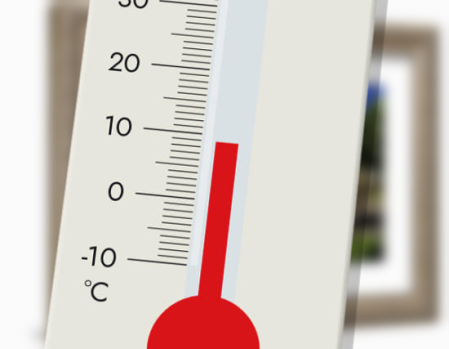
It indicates 9 °C
